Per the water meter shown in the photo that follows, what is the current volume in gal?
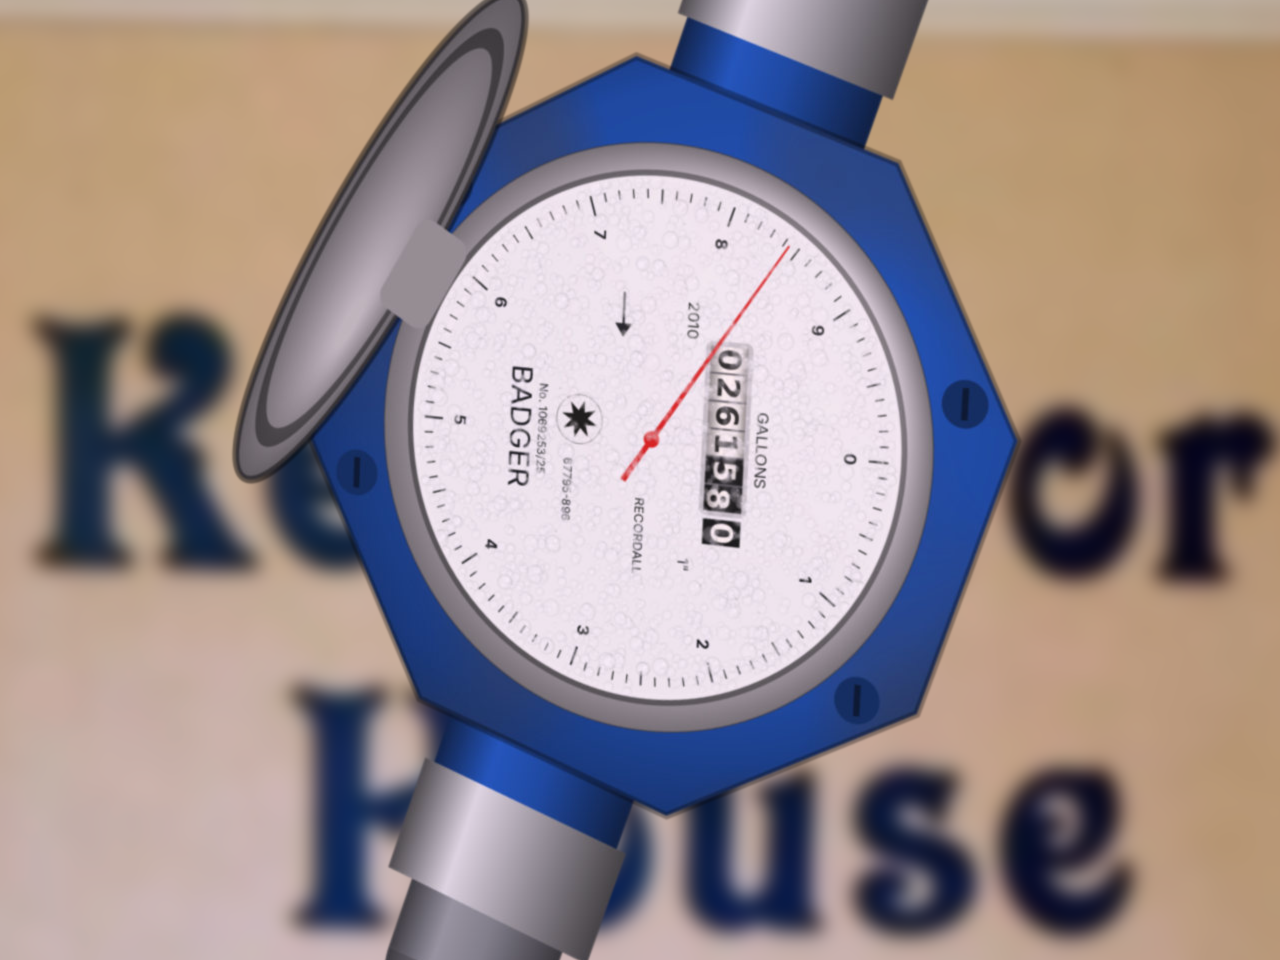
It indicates 261578.4 gal
